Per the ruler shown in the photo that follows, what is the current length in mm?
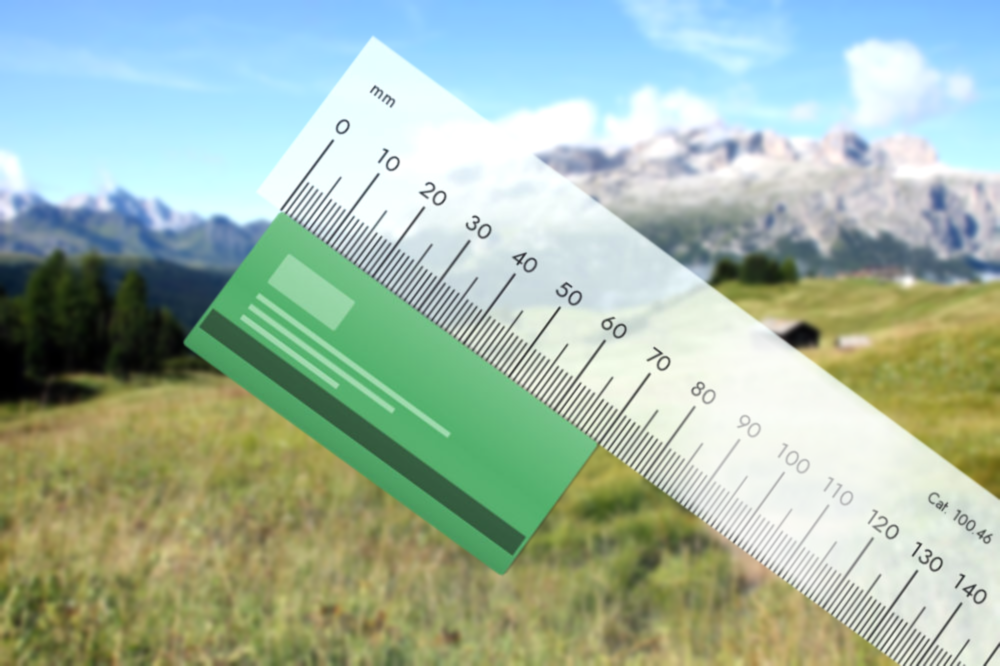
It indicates 70 mm
